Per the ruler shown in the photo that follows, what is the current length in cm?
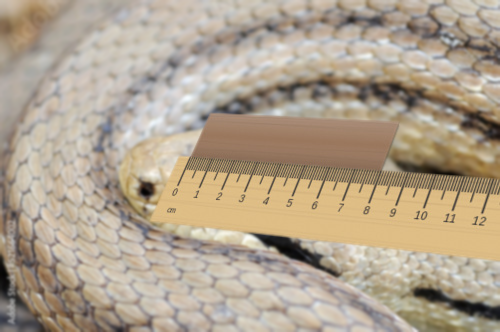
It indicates 8 cm
